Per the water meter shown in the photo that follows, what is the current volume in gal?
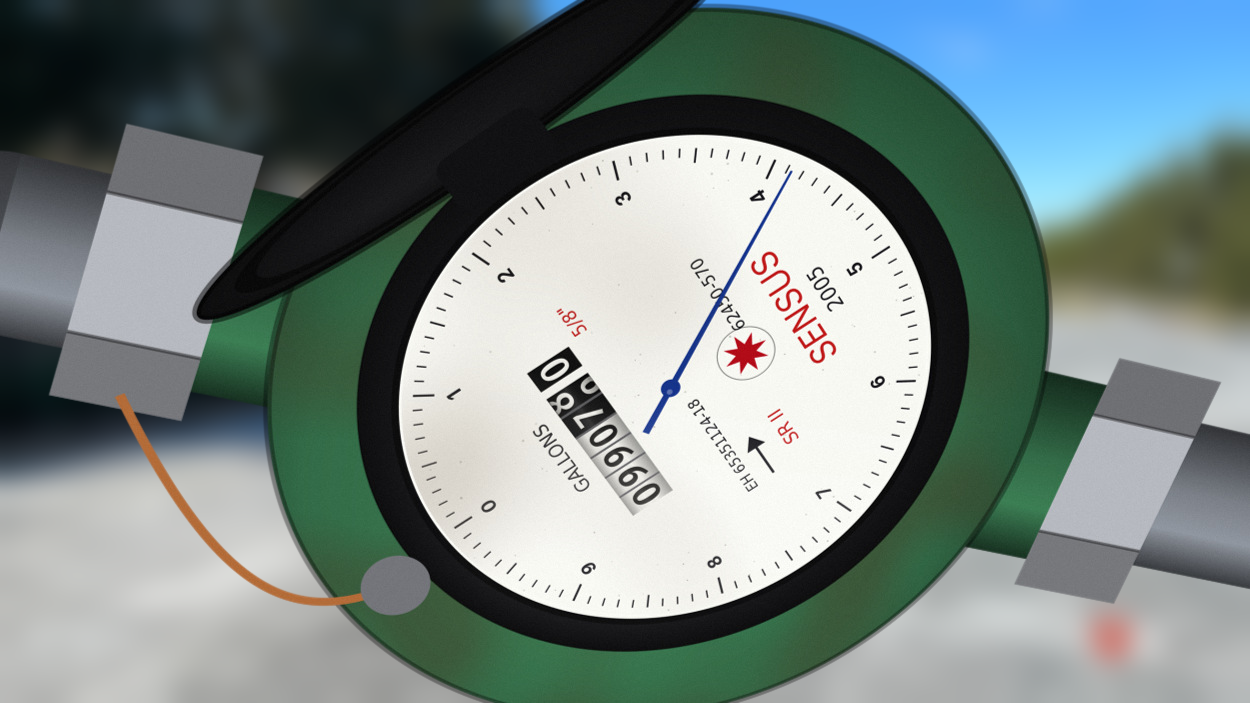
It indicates 990784.1 gal
